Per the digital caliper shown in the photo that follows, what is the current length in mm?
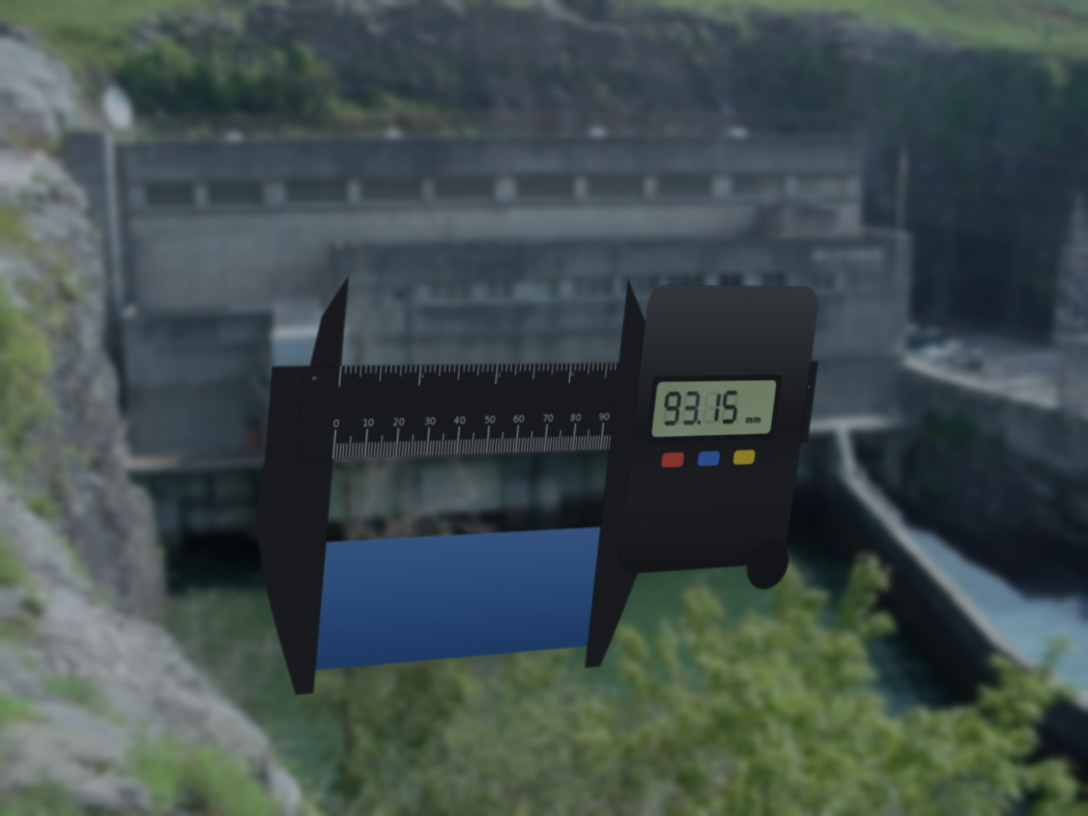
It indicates 93.15 mm
